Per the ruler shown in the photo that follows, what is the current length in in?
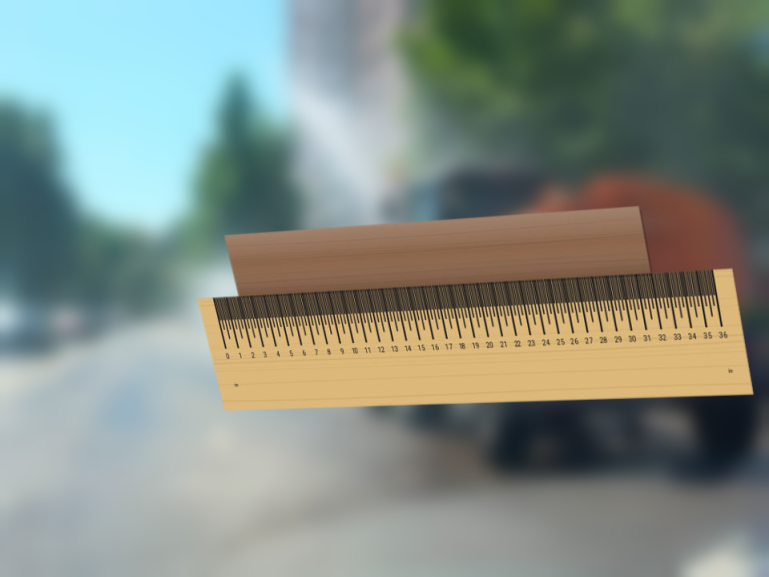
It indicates 30 in
